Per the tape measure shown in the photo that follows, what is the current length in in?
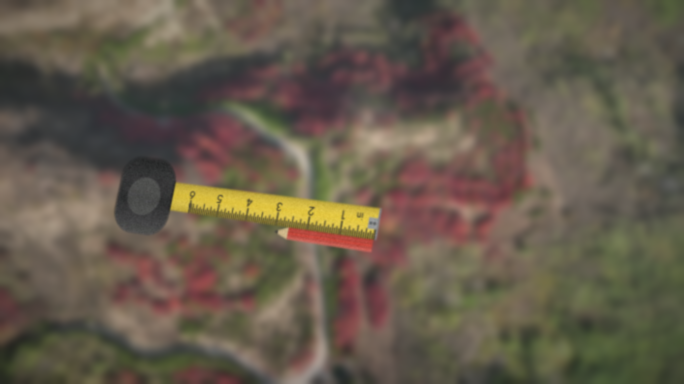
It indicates 3 in
